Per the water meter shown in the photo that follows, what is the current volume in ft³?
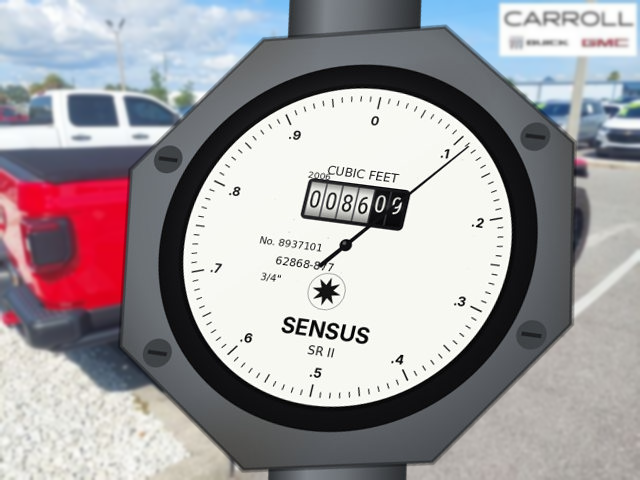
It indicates 8609.11 ft³
